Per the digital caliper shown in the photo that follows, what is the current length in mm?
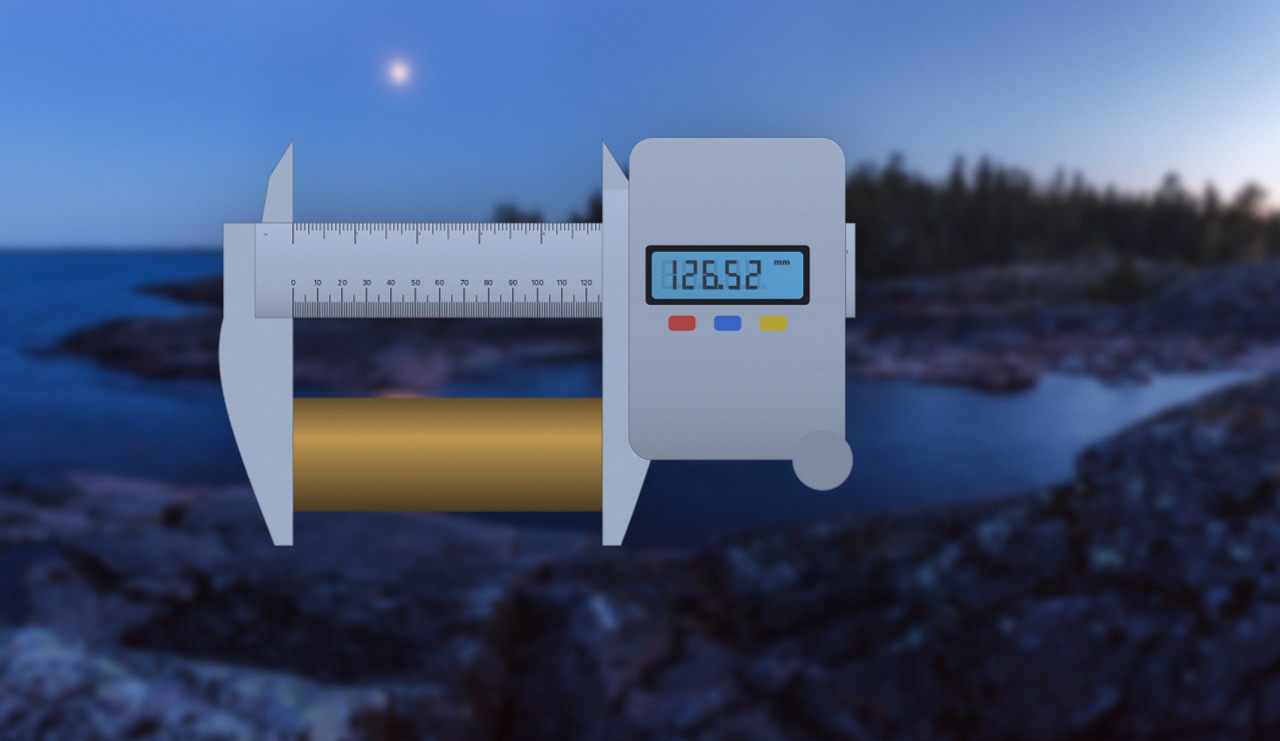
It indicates 126.52 mm
